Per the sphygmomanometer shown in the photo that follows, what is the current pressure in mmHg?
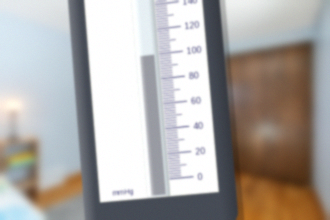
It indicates 100 mmHg
